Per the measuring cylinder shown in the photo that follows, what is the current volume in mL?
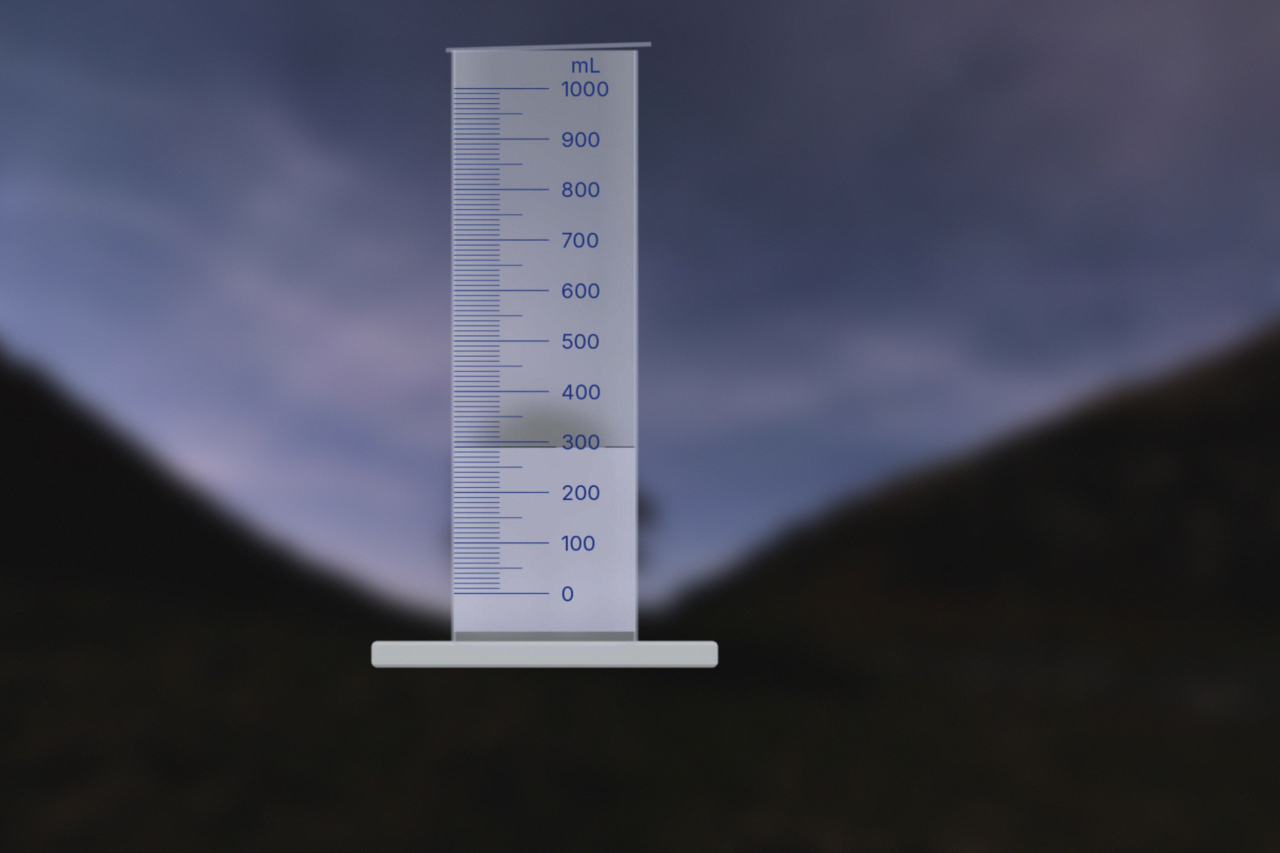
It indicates 290 mL
